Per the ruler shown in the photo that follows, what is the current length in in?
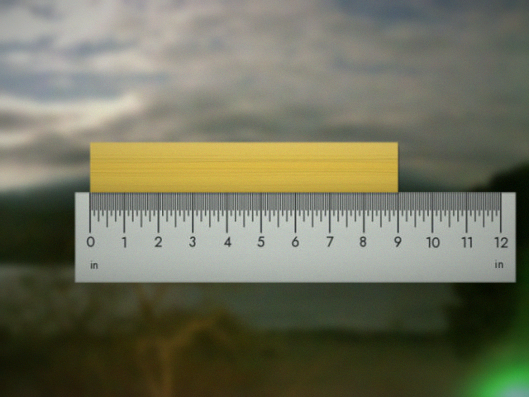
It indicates 9 in
